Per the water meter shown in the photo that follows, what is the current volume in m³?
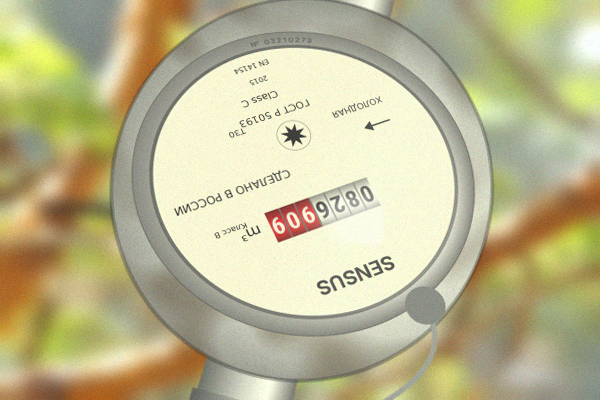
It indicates 826.909 m³
